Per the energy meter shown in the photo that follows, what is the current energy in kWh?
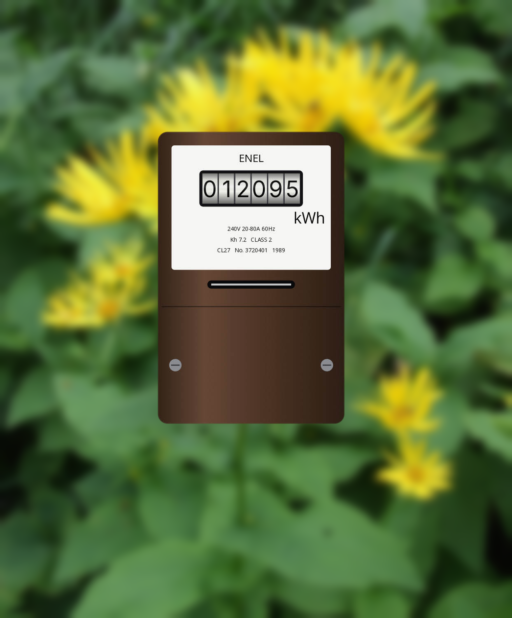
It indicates 12095 kWh
